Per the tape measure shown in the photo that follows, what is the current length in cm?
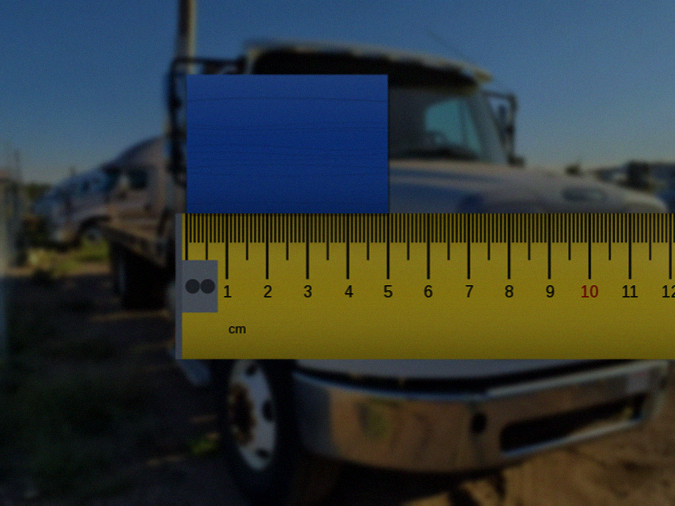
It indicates 5 cm
